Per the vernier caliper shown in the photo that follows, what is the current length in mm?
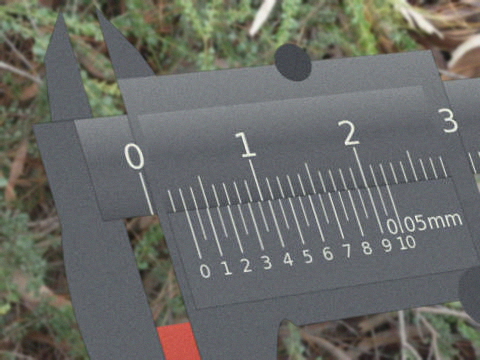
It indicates 3.0 mm
